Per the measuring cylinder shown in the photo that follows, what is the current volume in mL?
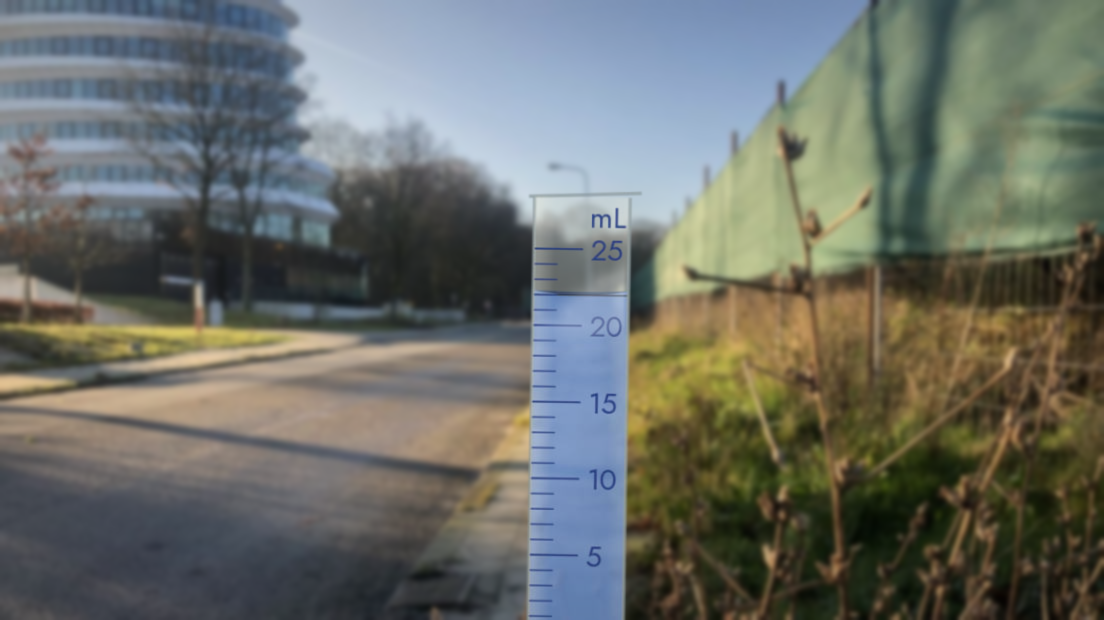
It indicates 22 mL
